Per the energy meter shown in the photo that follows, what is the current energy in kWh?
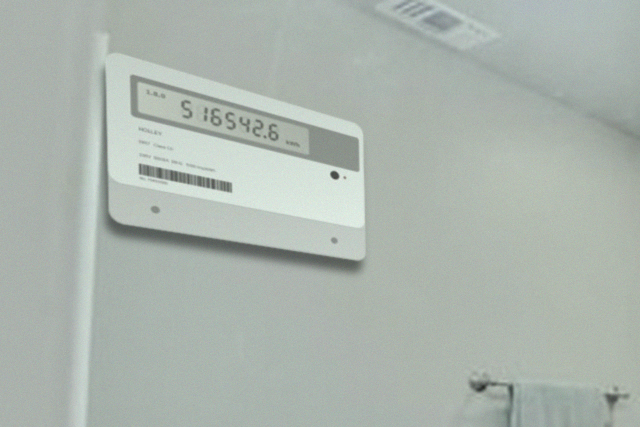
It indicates 516542.6 kWh
